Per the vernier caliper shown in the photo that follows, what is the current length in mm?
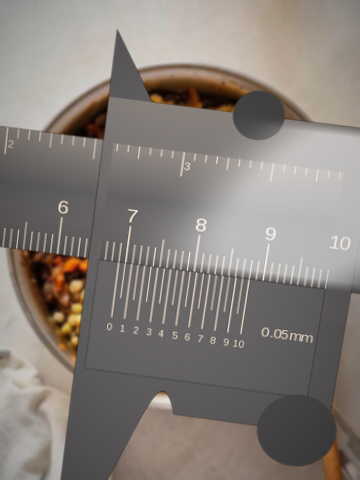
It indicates 69.0 mm
